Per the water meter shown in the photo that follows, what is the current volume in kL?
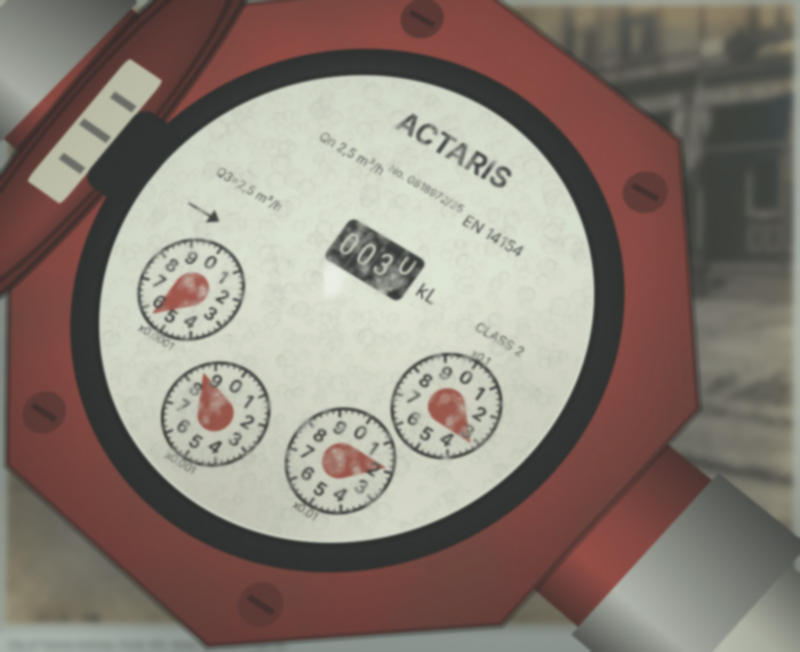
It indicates 30.3185 kL
